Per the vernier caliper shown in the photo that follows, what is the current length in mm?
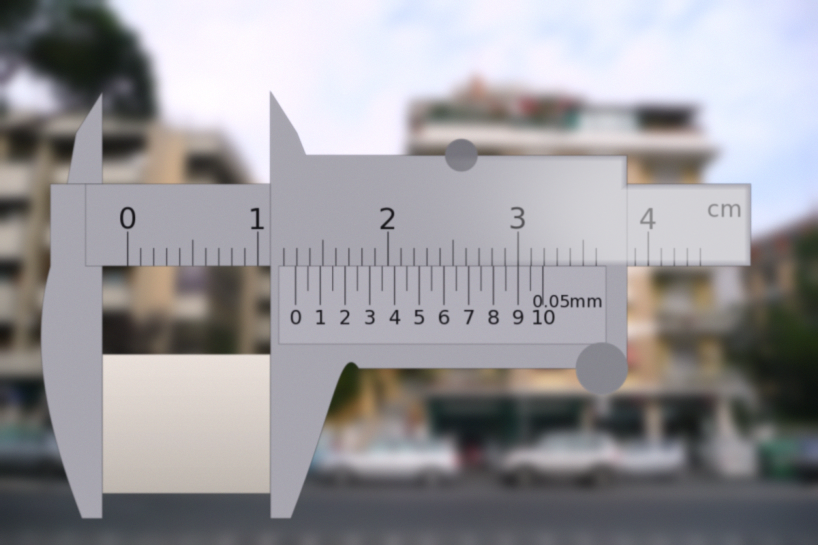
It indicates 12.9 mm
